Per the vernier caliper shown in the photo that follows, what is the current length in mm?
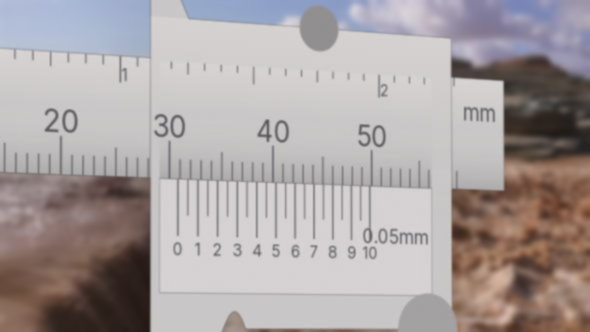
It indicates 30.8 mm
